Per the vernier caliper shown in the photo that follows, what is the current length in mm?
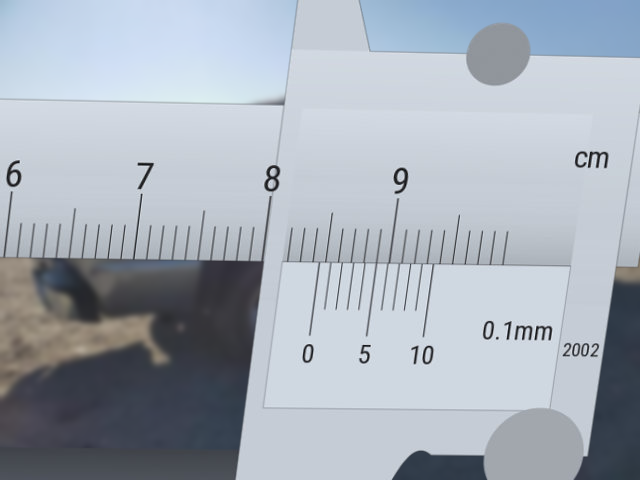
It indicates 84.5 mm
